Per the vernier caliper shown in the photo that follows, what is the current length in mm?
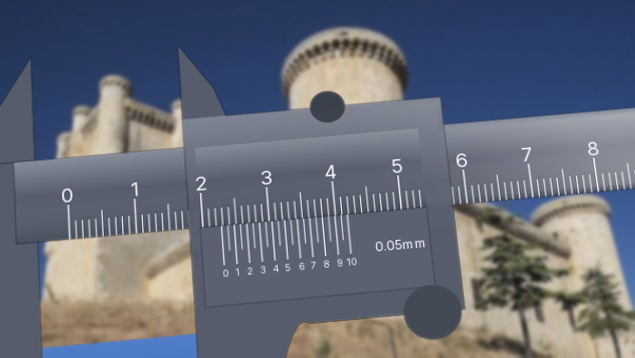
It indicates 22.8 mm
